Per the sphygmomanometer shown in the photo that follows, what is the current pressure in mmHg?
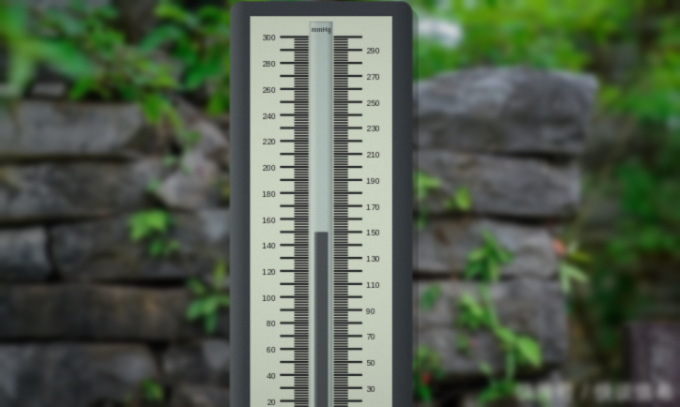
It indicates 150 mmHg
